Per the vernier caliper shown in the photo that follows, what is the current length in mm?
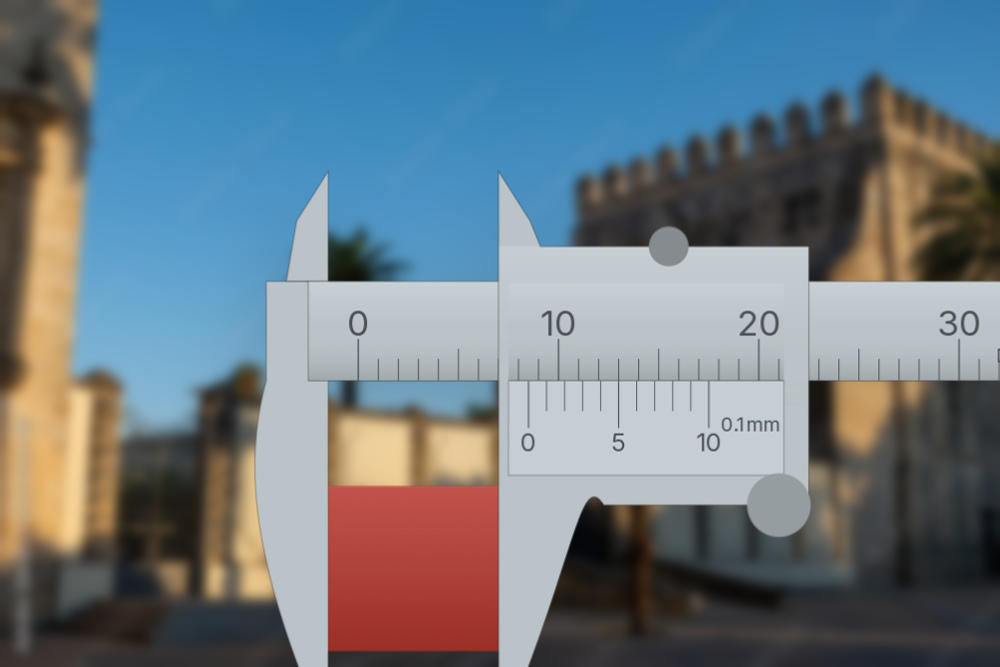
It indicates 8.5 mm
